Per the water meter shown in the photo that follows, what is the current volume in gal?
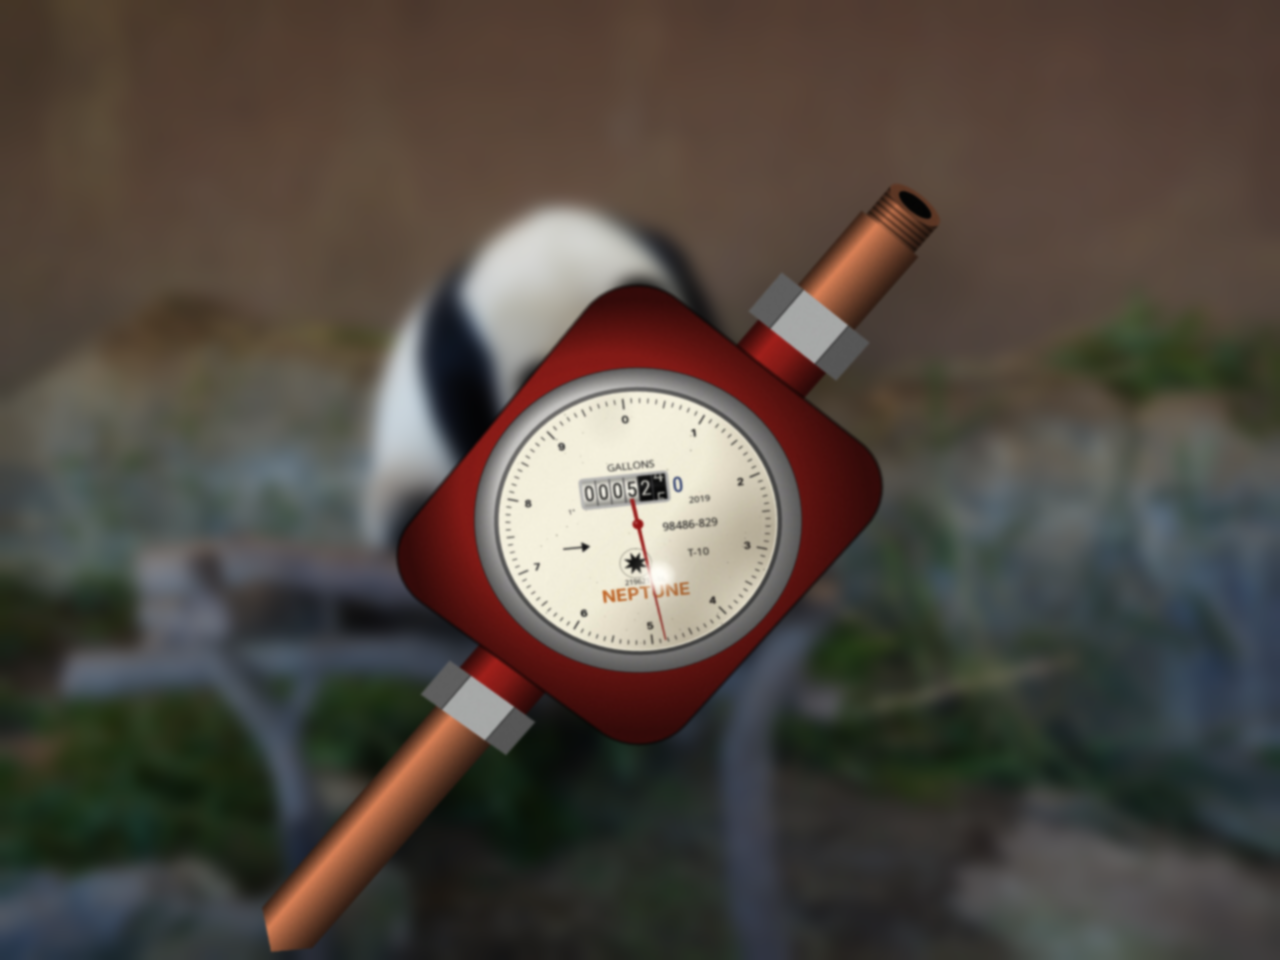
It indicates 5244.8 gal
